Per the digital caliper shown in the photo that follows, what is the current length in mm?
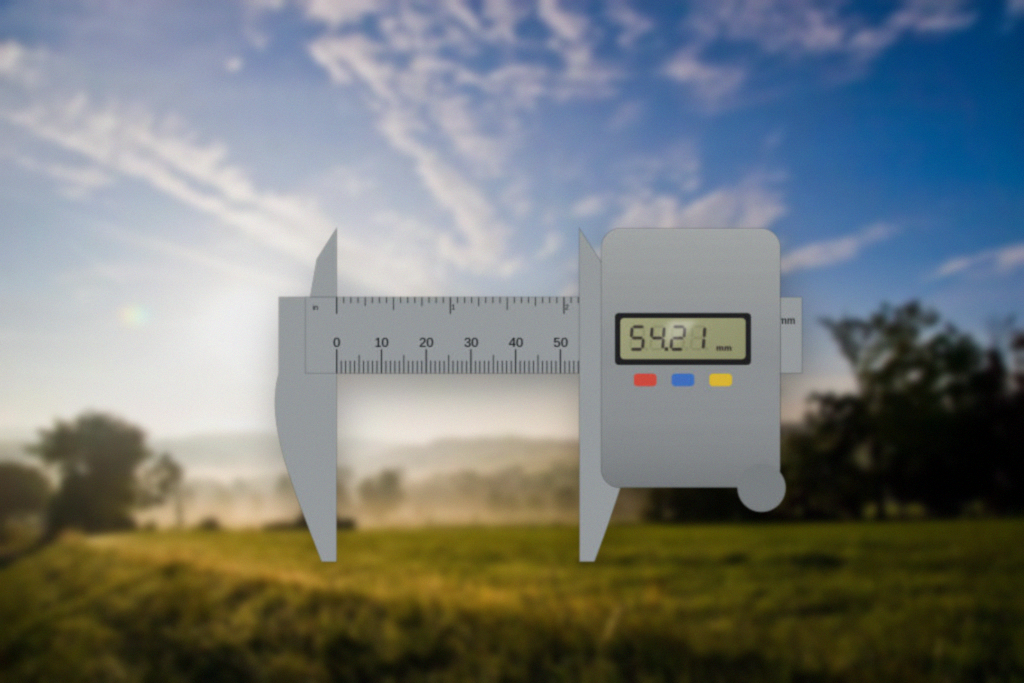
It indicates 54.21 mm
